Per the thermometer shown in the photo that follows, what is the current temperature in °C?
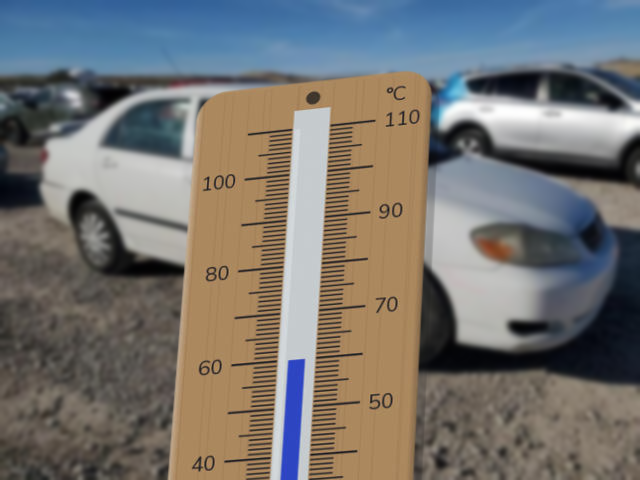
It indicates 60 °C
